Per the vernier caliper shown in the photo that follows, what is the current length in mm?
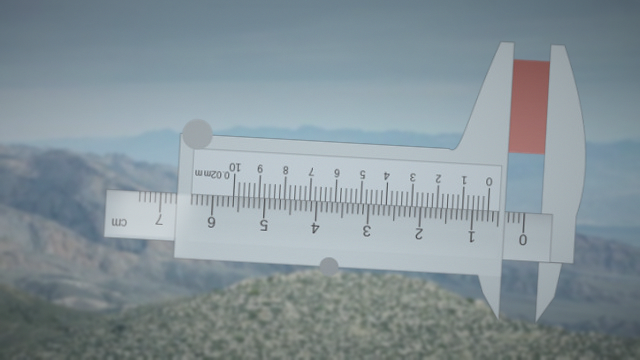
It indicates 7.0 mm
